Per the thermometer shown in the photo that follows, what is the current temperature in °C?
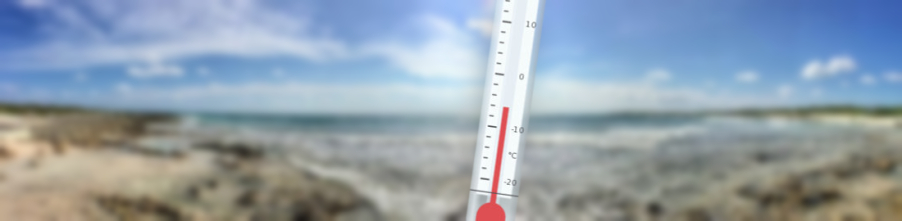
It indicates -6 °C
